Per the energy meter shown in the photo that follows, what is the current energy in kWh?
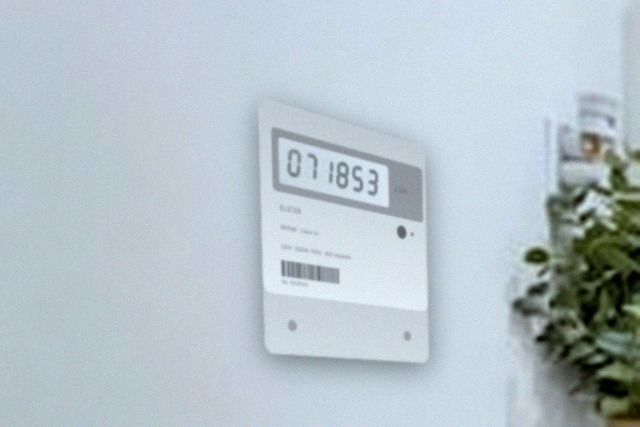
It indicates 71853 kWh
